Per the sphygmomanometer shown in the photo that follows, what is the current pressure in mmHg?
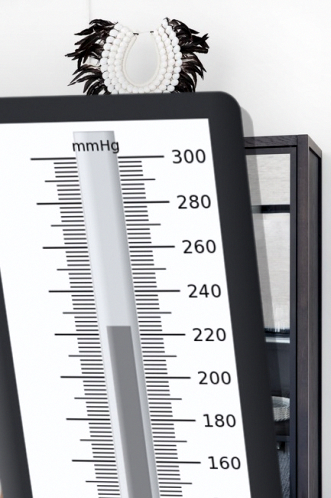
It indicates 224 mmHg
